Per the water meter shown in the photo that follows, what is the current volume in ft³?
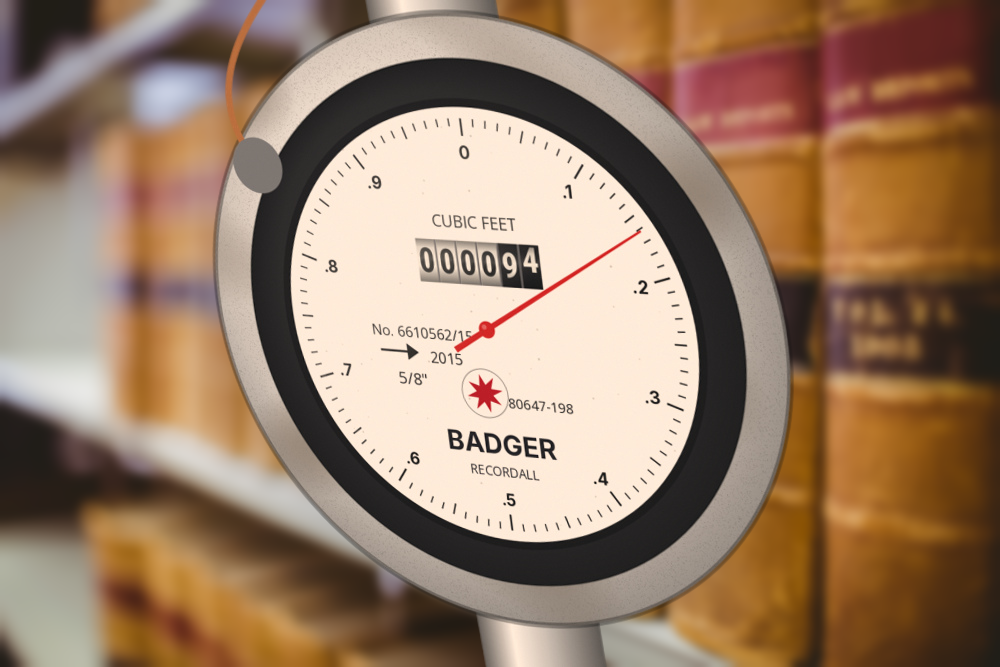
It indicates 94.16 ft³
